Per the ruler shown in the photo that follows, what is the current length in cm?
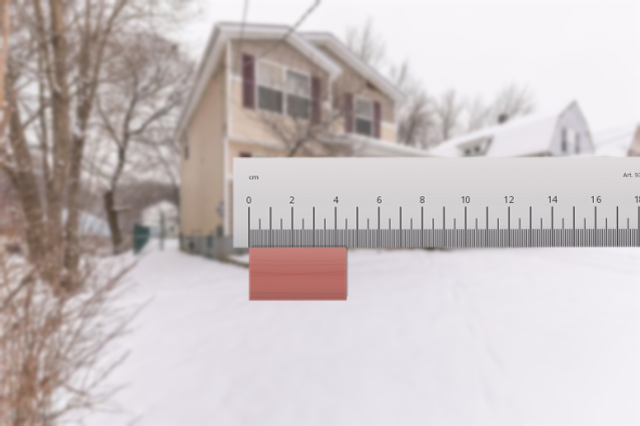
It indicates 4.5 cm
